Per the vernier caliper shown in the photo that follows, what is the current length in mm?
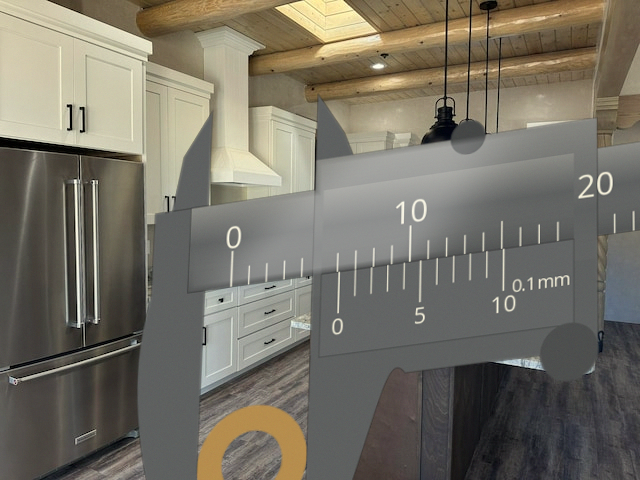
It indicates 6.1 mm
